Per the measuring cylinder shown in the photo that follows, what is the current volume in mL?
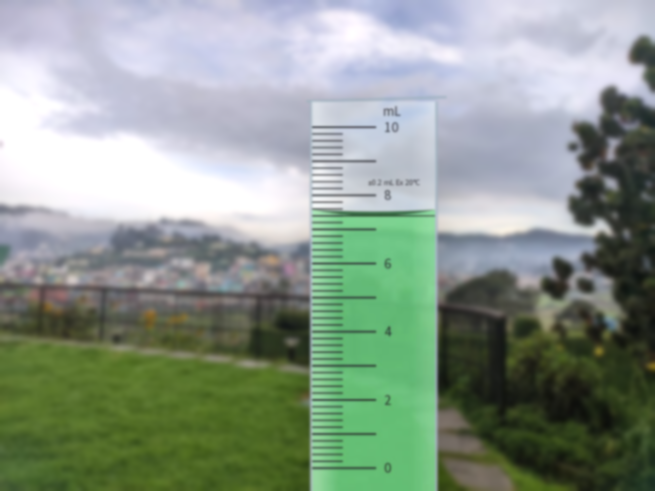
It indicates 7.4 mL
